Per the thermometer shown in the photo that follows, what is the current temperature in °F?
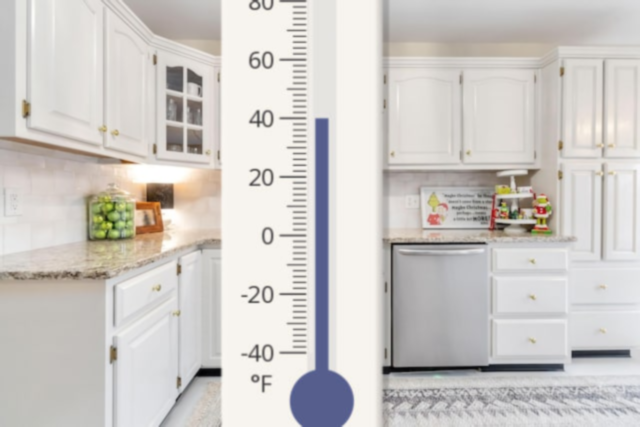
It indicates 40 °F
